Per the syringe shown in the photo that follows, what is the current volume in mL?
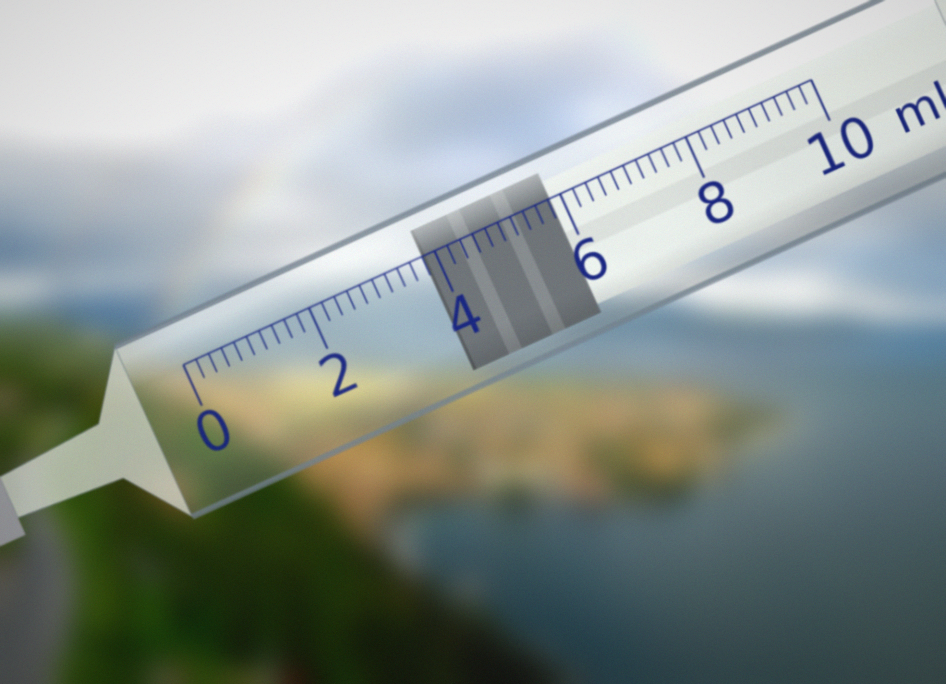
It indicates 3.8 mL
